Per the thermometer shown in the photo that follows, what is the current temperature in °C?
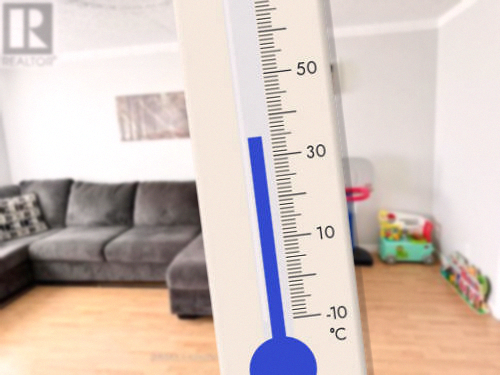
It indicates 35 °C
